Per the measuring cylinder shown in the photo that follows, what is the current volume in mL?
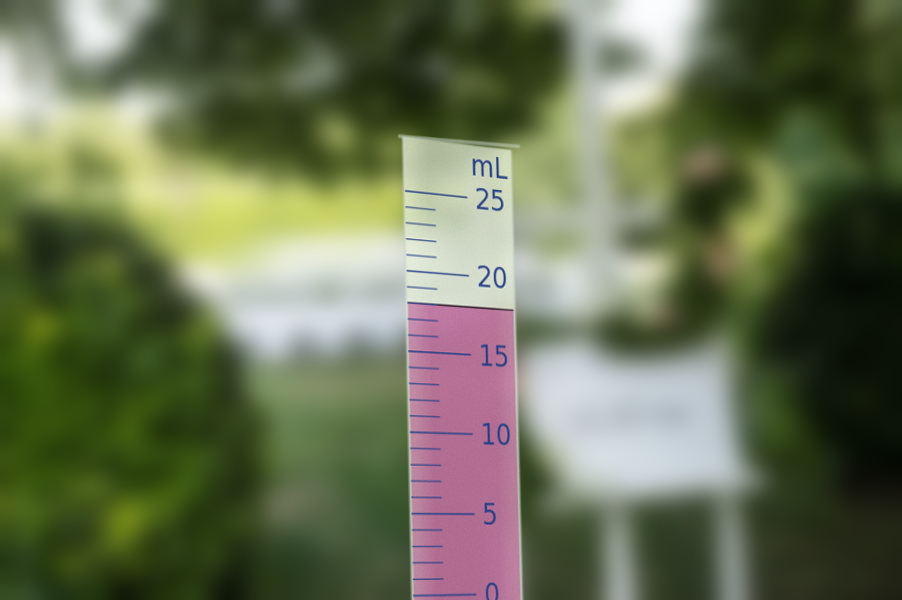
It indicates 18 mL
